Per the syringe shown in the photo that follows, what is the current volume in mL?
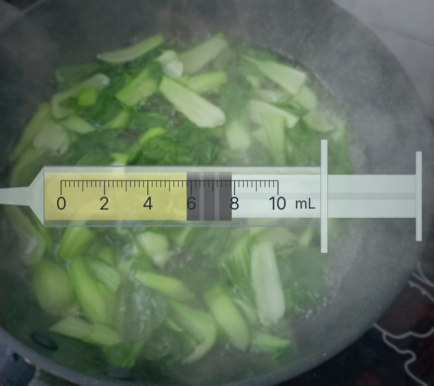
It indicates 5.8 mL
